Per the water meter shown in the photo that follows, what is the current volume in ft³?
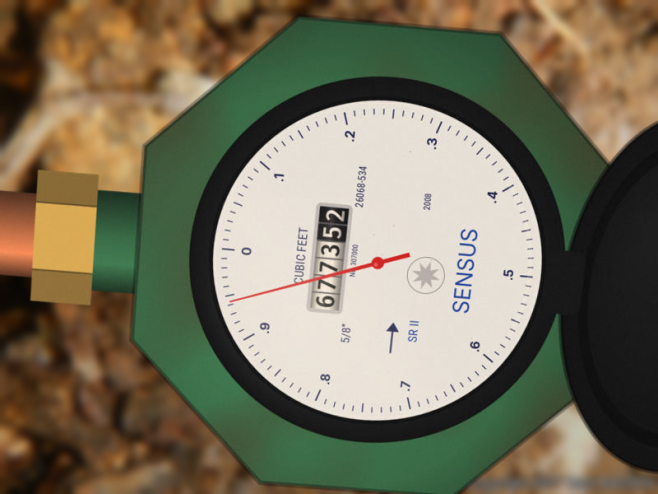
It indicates 677351.94 ft³
